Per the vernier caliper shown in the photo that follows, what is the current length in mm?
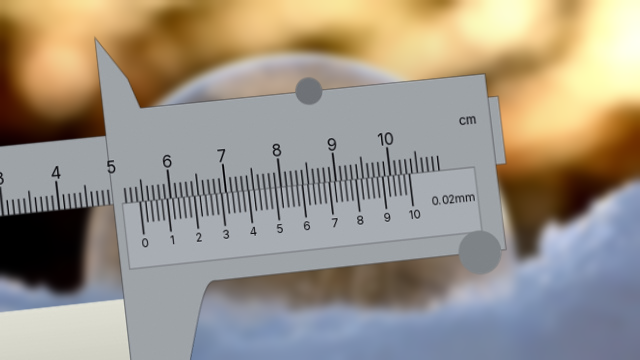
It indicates 54.5 mm
